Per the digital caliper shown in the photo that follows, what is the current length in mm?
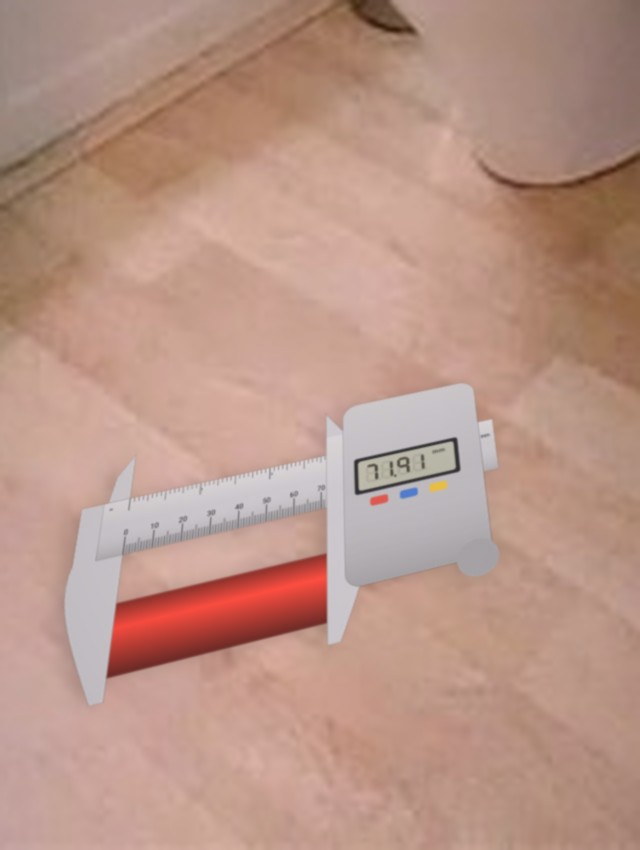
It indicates 71.91 mm
